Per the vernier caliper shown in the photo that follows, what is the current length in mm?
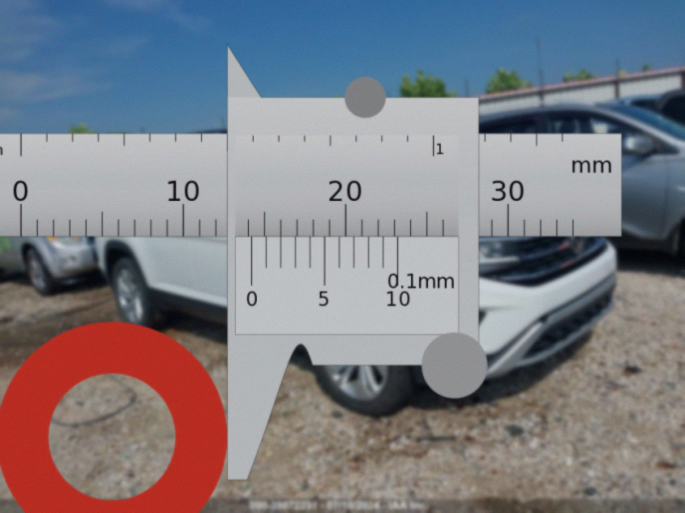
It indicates 14.2 mm
